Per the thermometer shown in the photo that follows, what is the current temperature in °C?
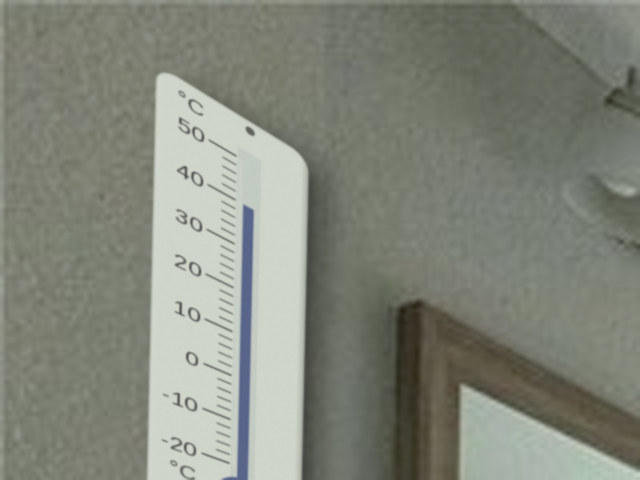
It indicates 40 °C
